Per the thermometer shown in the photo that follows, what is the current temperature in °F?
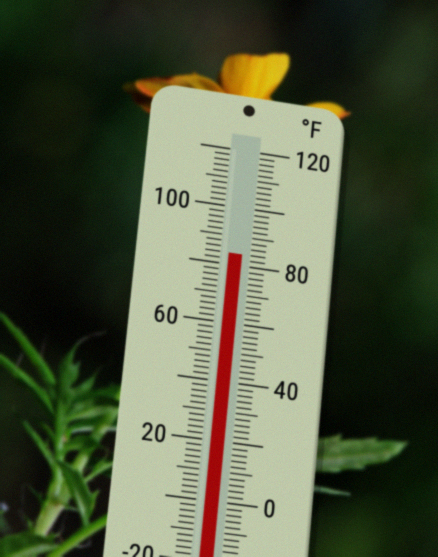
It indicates 84 °F
